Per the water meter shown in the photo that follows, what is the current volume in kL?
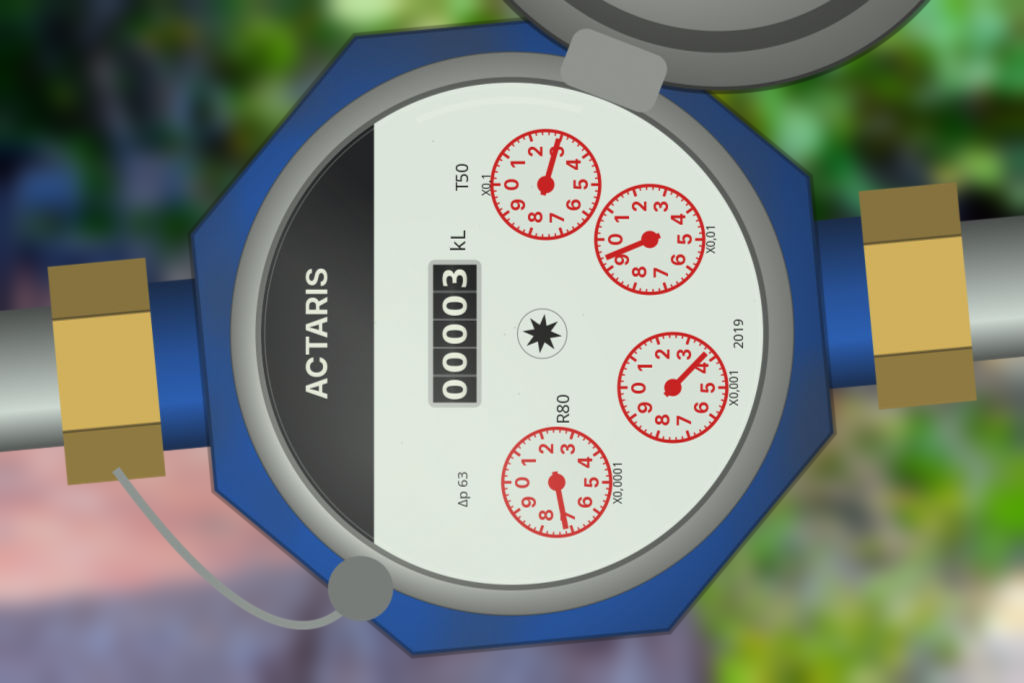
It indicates 3.2937 kL
